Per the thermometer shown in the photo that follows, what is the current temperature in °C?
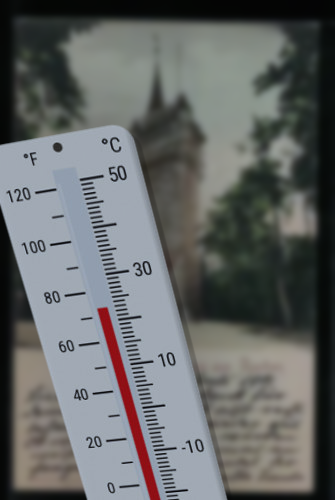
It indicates 23 °C
